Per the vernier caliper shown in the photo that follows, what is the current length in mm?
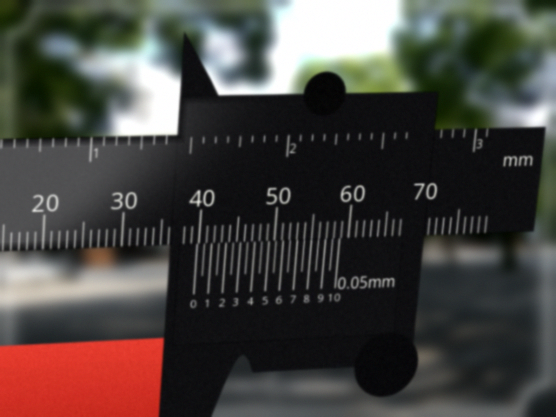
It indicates 39.8 mm
